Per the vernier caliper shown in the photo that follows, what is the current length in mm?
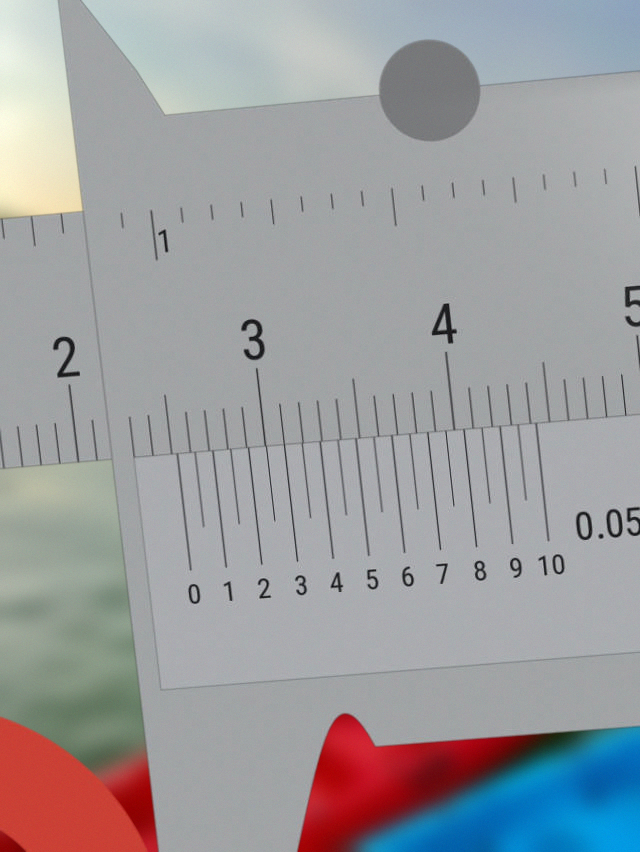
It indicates 25.3 mm
